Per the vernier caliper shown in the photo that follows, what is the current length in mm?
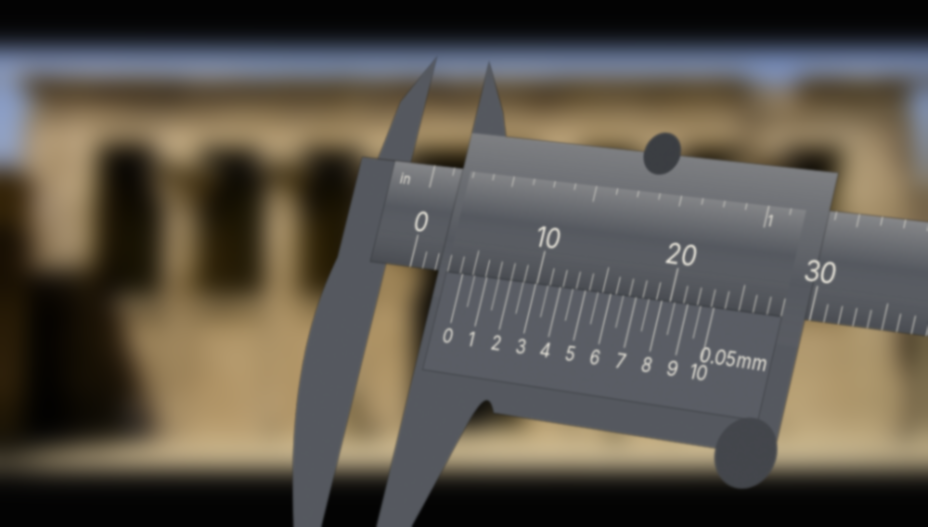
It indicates 4.2 mm
